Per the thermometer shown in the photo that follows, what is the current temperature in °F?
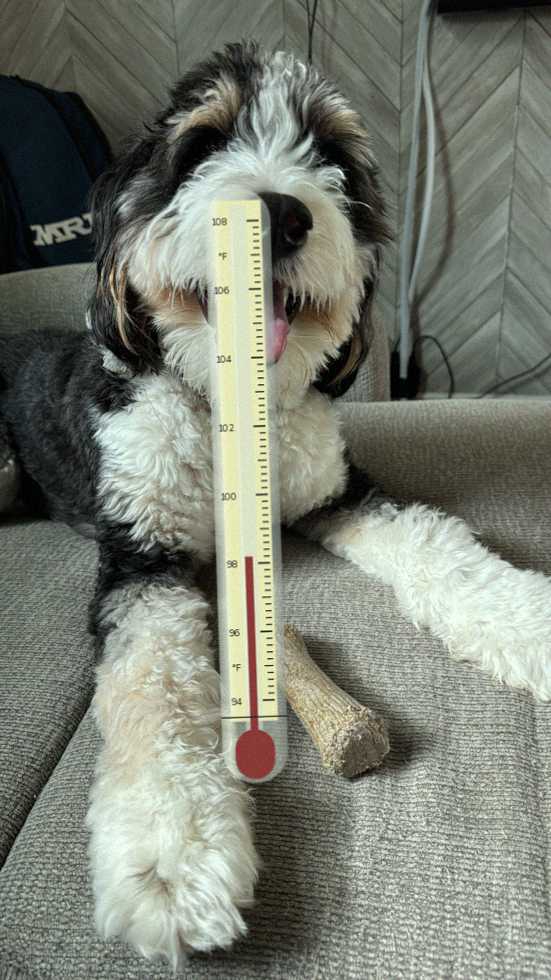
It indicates 98.2 °F
